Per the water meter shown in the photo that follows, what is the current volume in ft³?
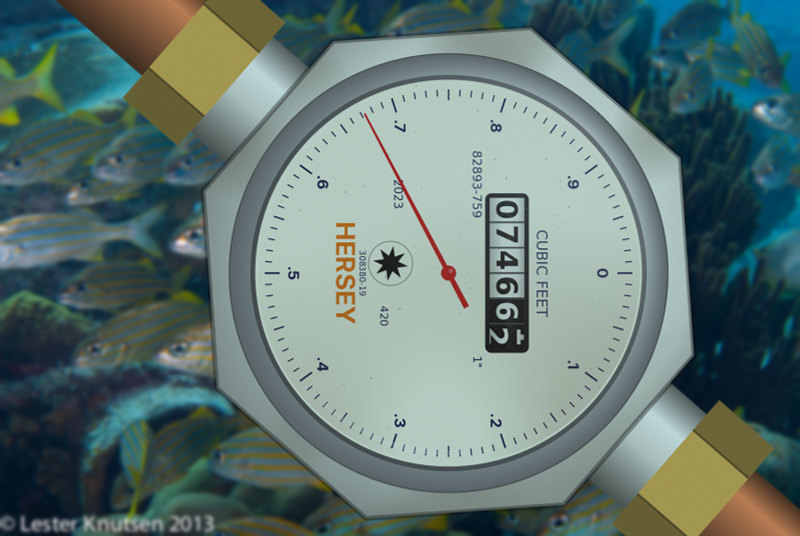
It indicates 74661.67 ft³
